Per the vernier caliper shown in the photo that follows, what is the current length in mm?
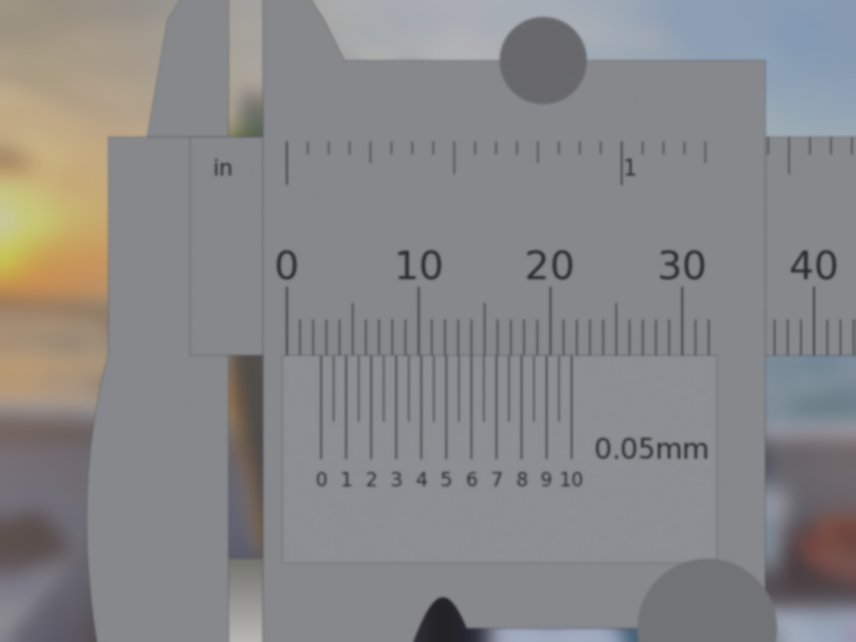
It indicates 2.6 mm
